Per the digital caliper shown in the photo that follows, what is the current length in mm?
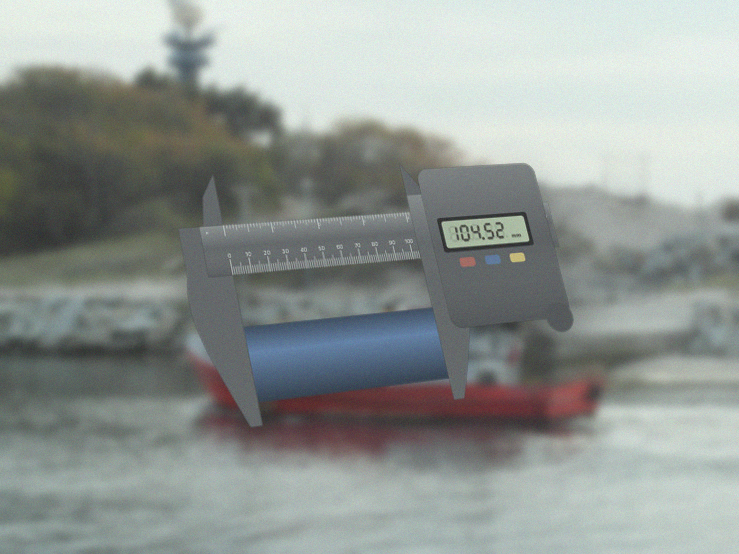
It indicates 104.52 mm
